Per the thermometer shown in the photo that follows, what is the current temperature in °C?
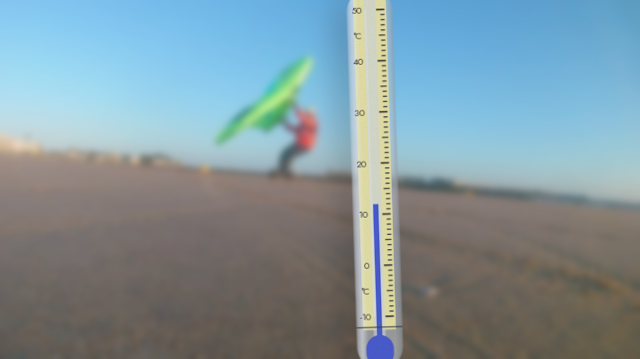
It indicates 12 °C
